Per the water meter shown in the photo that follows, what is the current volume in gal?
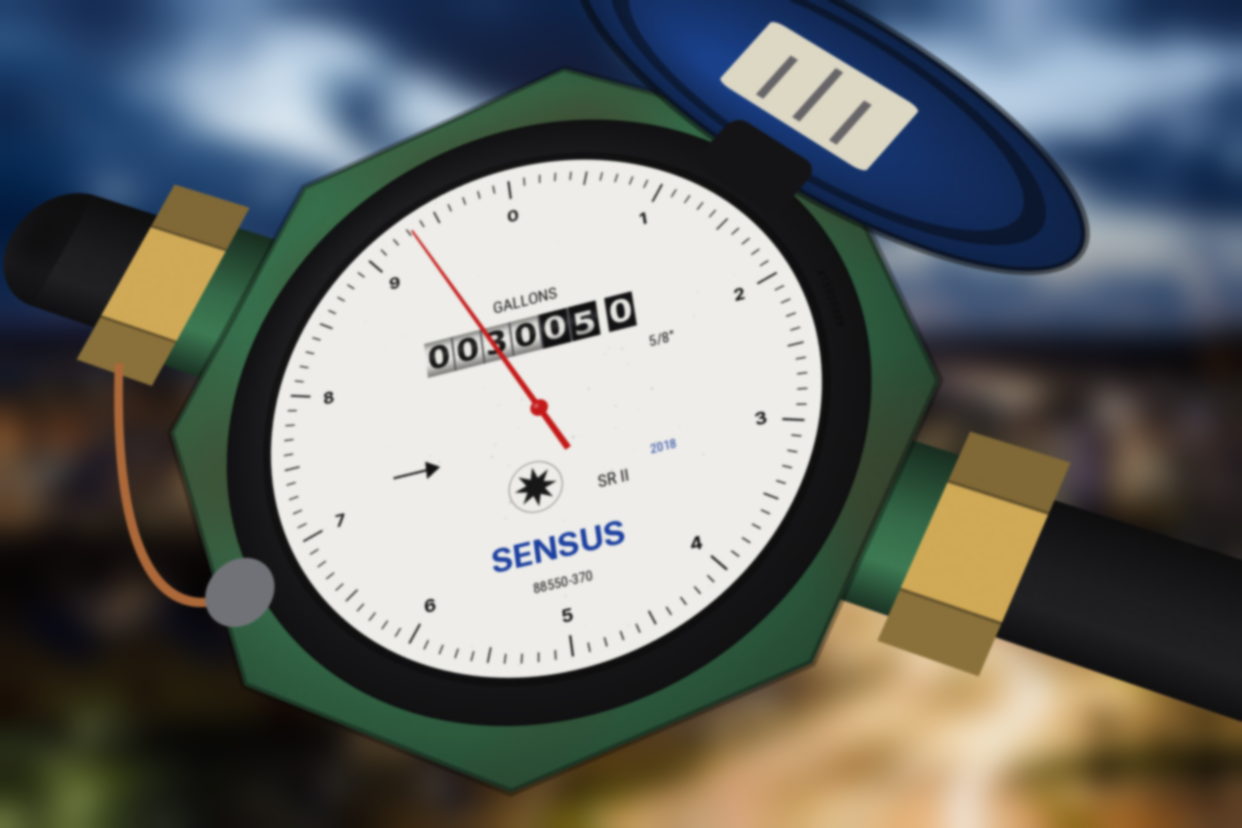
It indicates 30049.3 gal
